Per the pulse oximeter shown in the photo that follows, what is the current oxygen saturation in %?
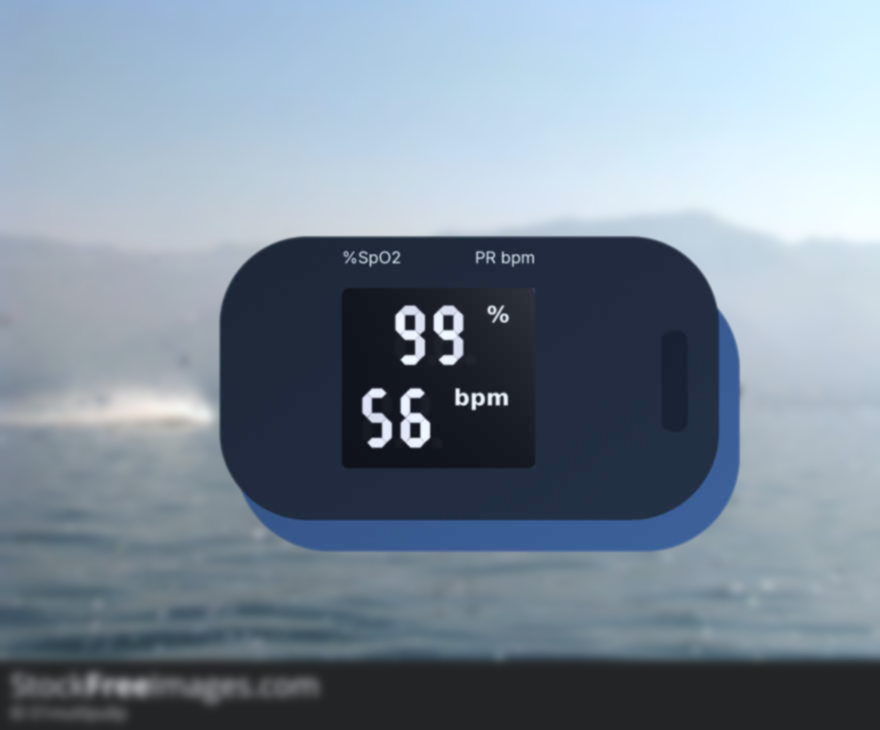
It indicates 99 %
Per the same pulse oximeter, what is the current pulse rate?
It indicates 56 bpm
